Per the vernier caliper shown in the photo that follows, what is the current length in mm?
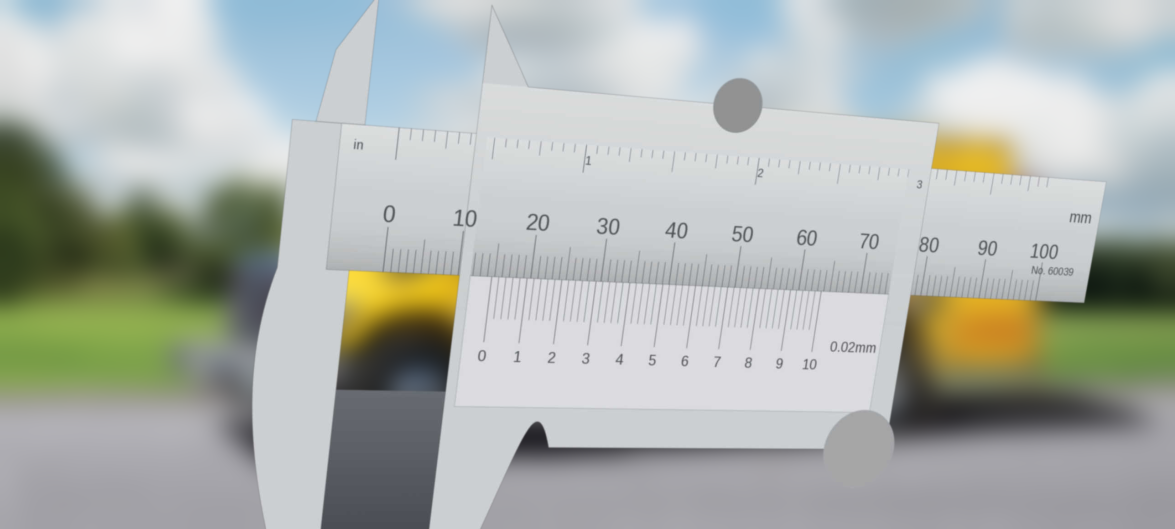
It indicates 14.6 mm
